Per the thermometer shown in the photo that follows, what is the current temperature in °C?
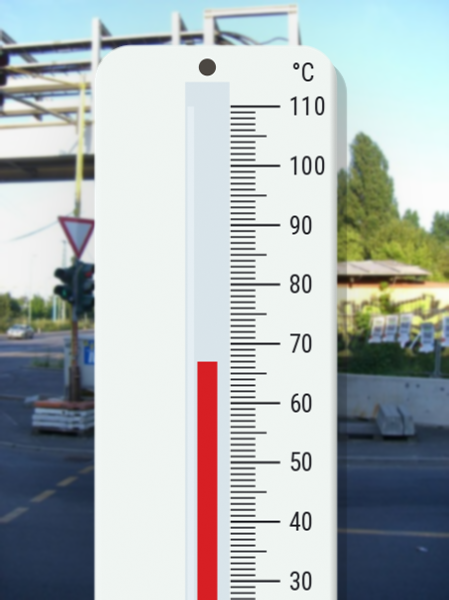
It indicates 67 °C
